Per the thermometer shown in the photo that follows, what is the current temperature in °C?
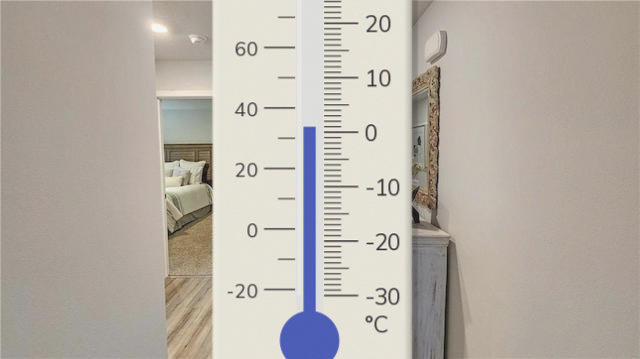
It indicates 1 °C
